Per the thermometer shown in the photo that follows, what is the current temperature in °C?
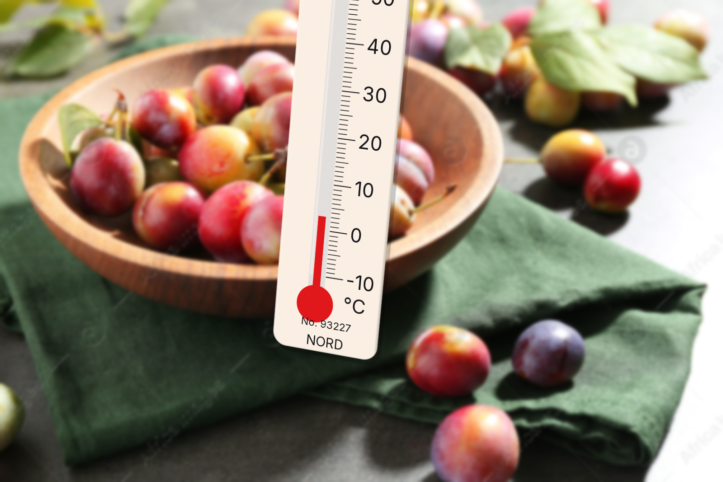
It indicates 3 °C
